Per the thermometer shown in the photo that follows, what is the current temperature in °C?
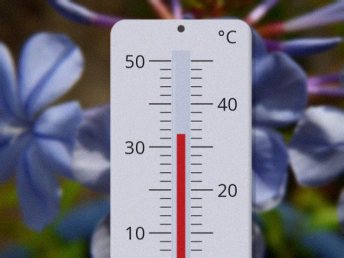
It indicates 33 °C
